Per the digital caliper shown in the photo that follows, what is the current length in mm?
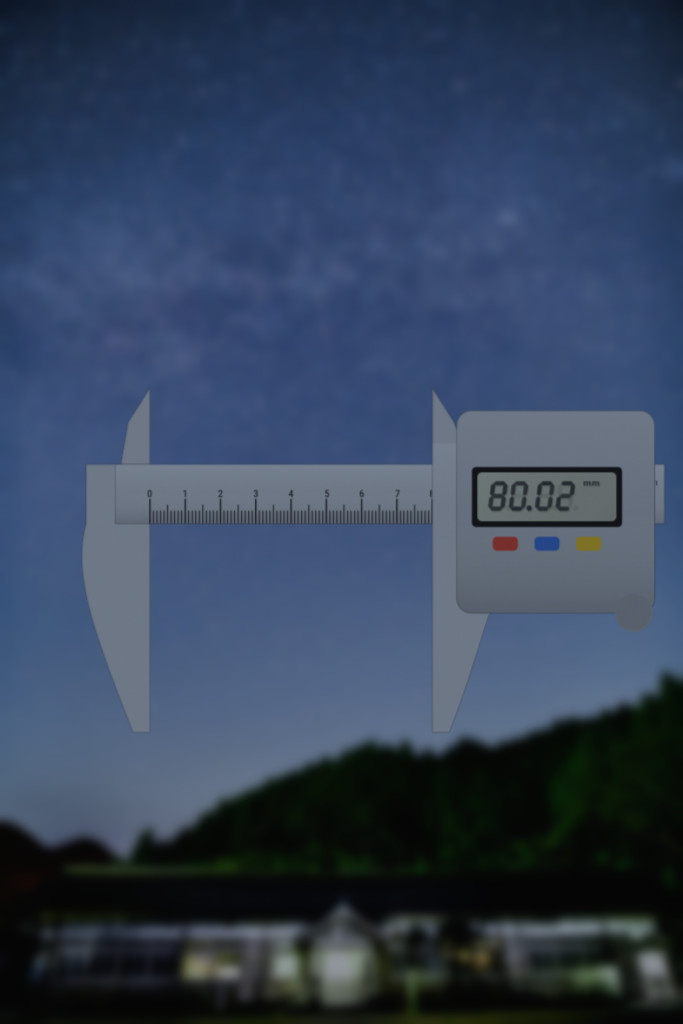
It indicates 80.02 mm
